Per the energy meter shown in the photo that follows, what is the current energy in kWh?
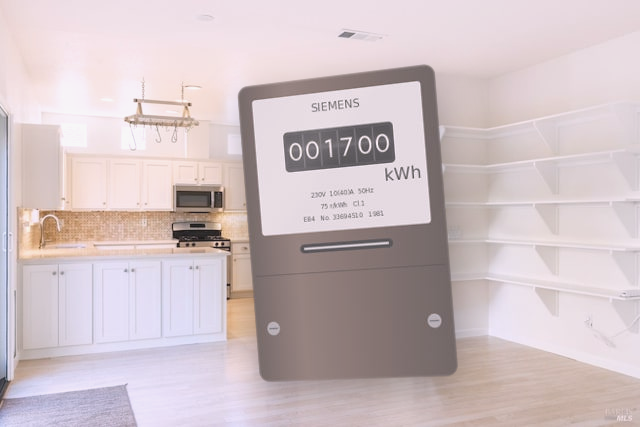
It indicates 1700 kWh
